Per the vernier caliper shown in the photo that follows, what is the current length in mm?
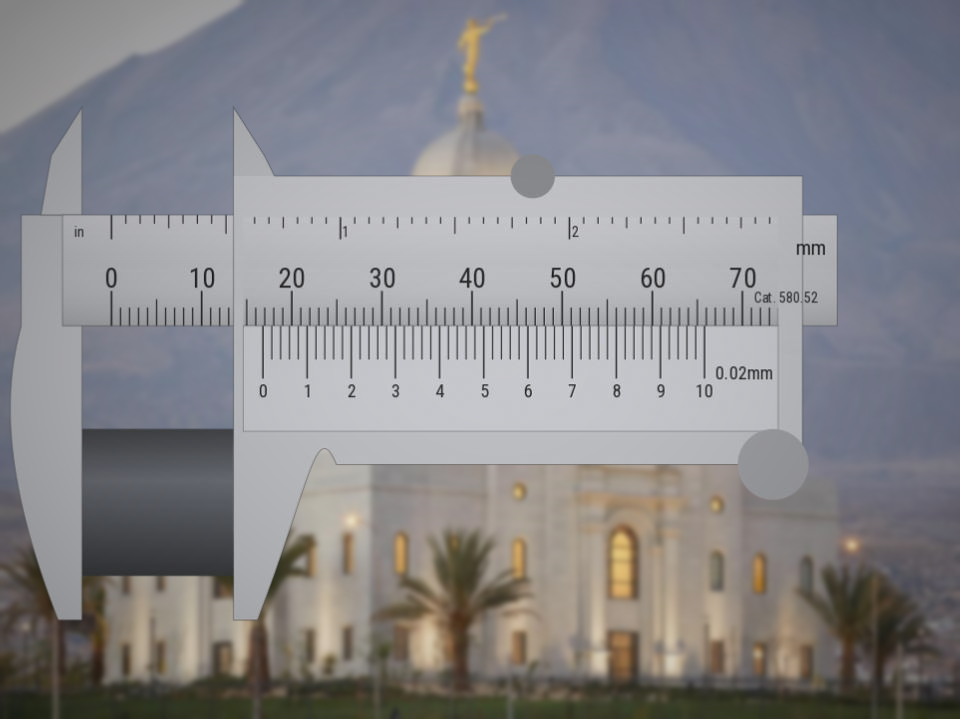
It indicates 16.8 mm
